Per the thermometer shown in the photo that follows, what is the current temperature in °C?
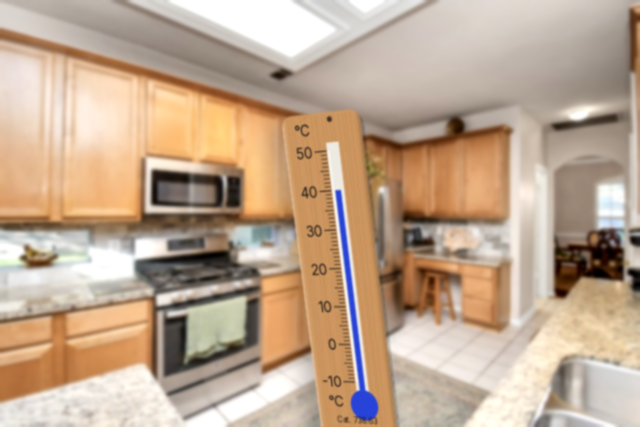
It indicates 40 °C
